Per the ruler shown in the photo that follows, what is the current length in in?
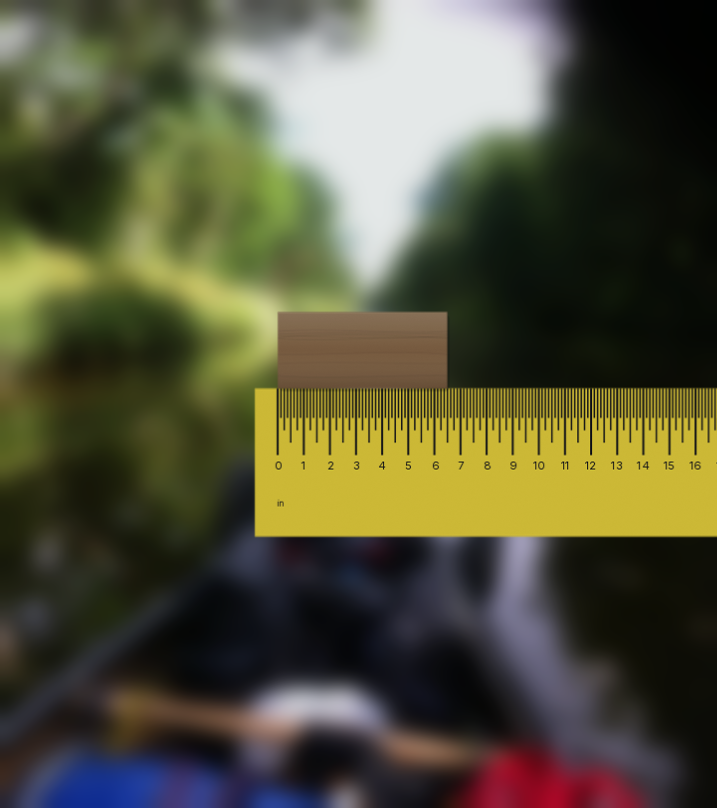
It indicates 6.5 in
